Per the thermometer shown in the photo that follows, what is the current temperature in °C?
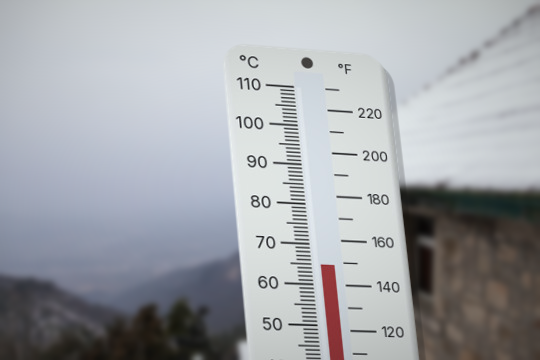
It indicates 65 °C
